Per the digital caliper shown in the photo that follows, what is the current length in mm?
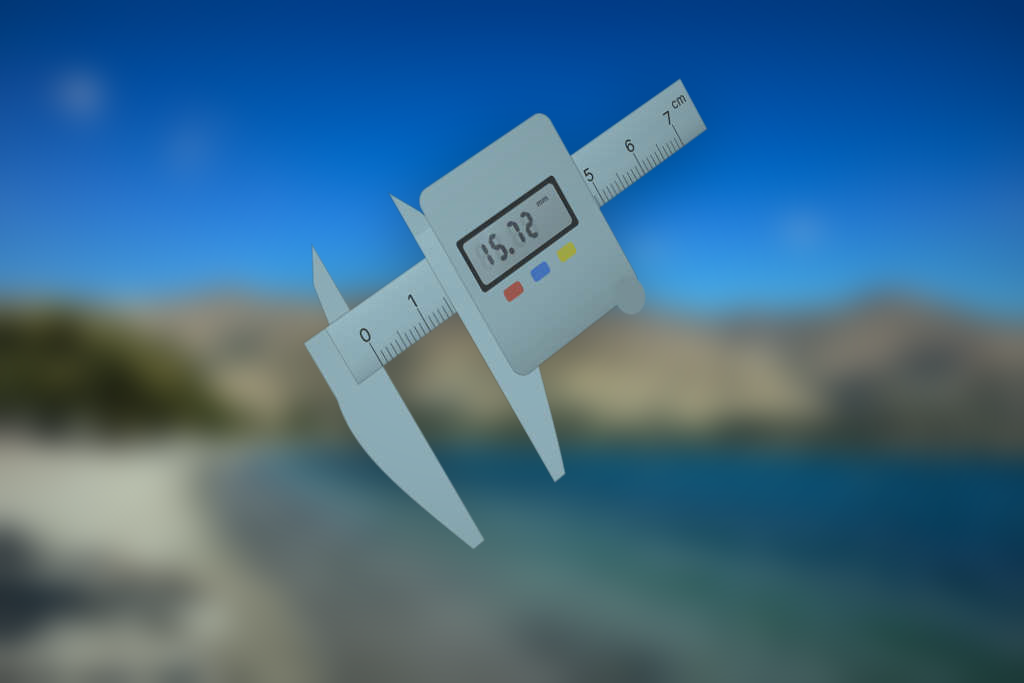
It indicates 15.72 mm
